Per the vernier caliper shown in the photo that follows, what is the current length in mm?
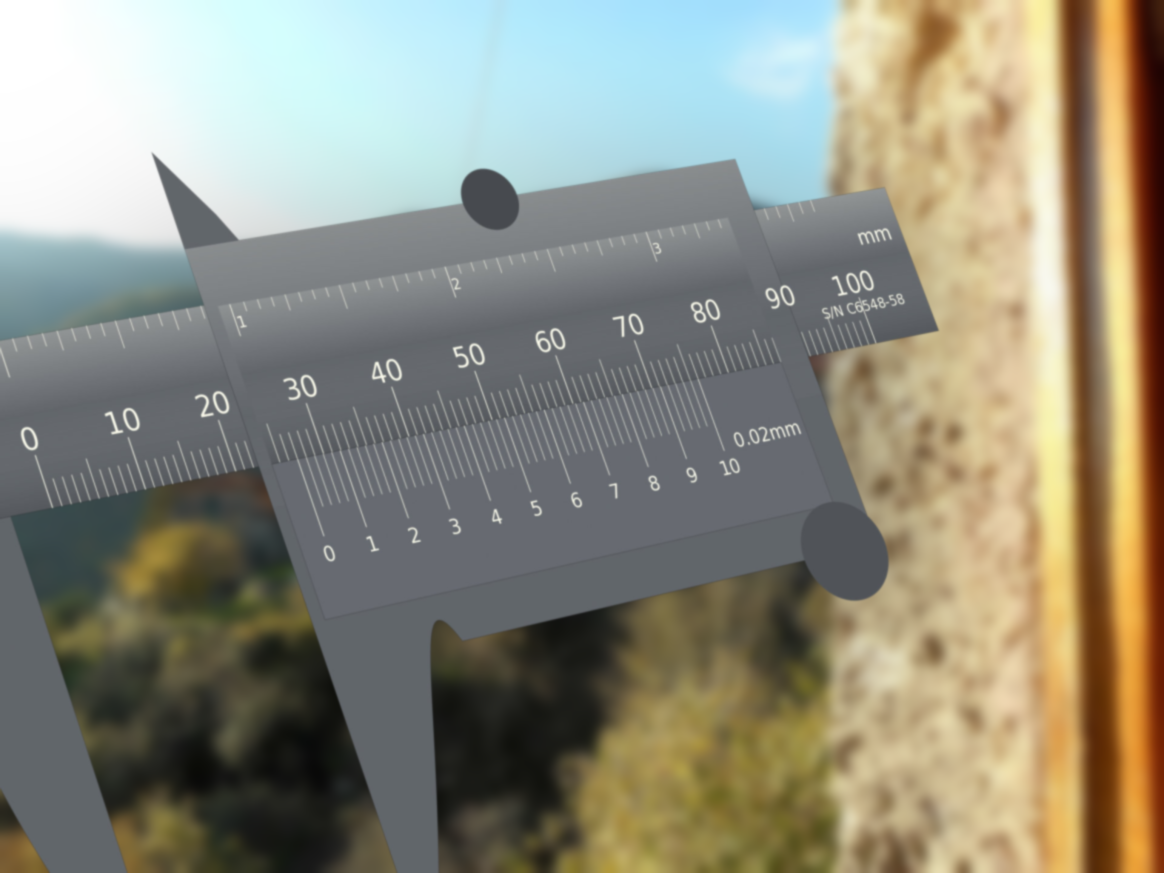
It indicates 27.0 mm
